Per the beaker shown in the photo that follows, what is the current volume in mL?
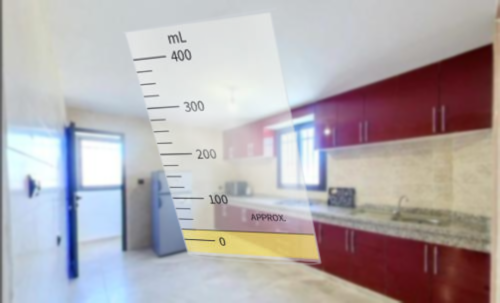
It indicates 25 mL
